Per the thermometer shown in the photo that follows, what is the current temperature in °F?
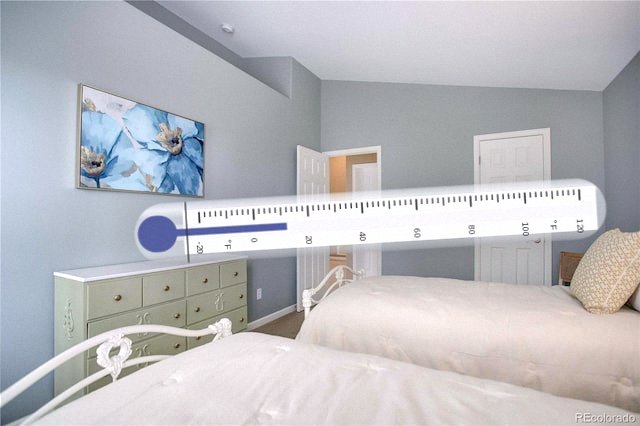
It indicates 12 °F
